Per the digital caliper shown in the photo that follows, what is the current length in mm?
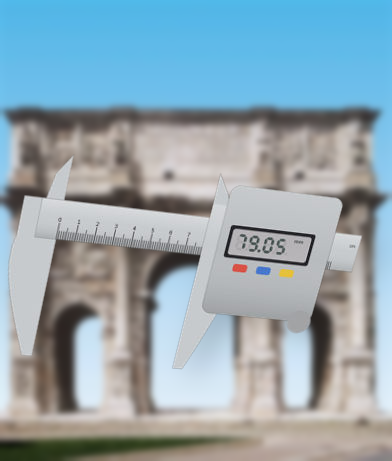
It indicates 79.05 mm
